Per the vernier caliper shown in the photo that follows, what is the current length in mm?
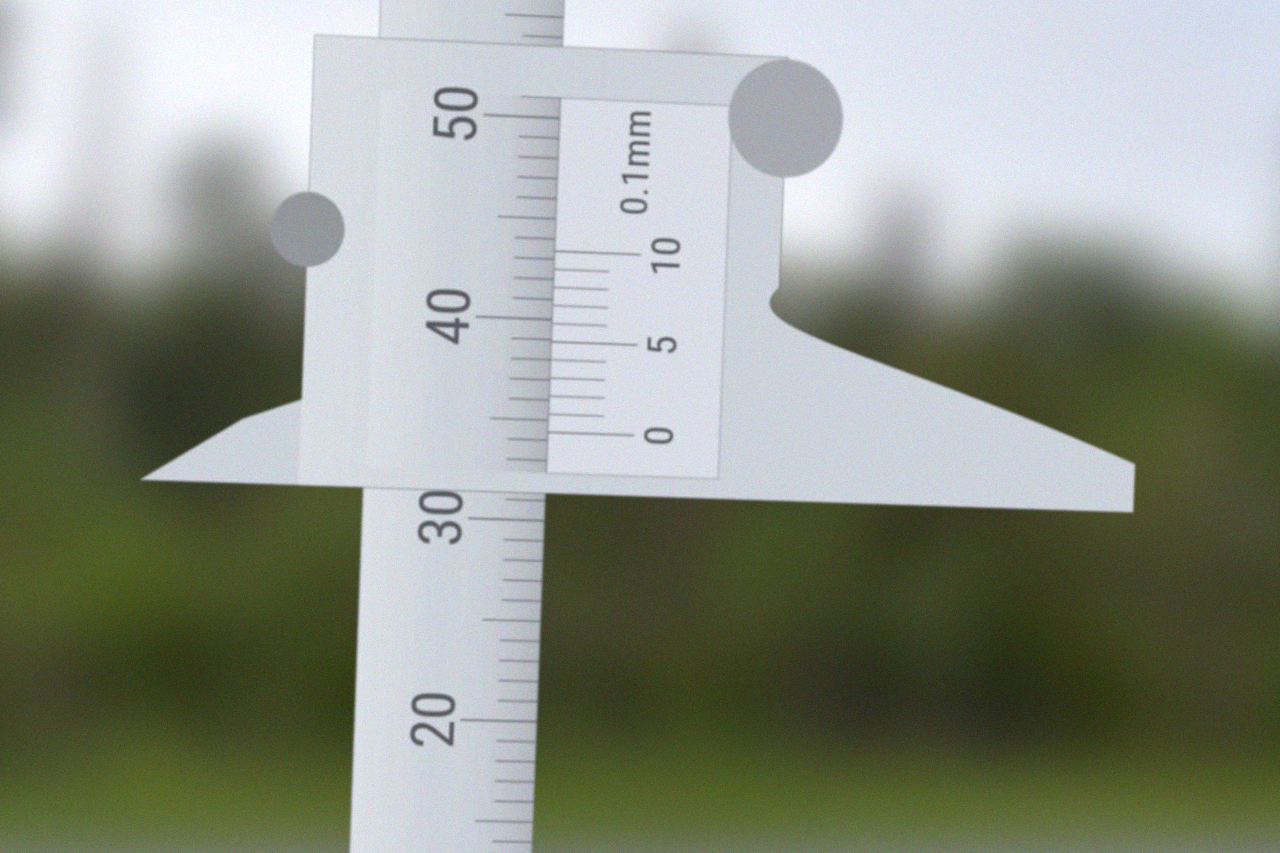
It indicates 34.4 mm
